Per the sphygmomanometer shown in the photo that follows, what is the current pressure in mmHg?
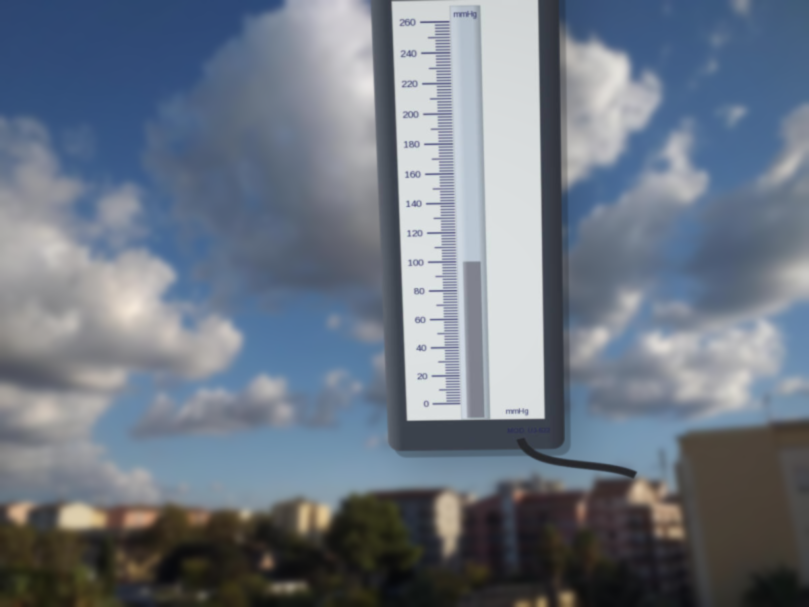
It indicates 100 mmHg
